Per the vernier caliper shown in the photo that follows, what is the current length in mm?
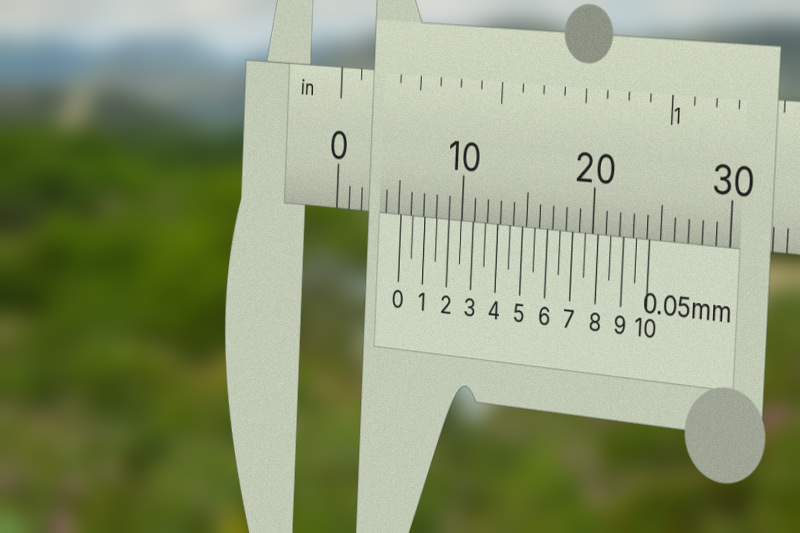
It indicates 5.2 mm
